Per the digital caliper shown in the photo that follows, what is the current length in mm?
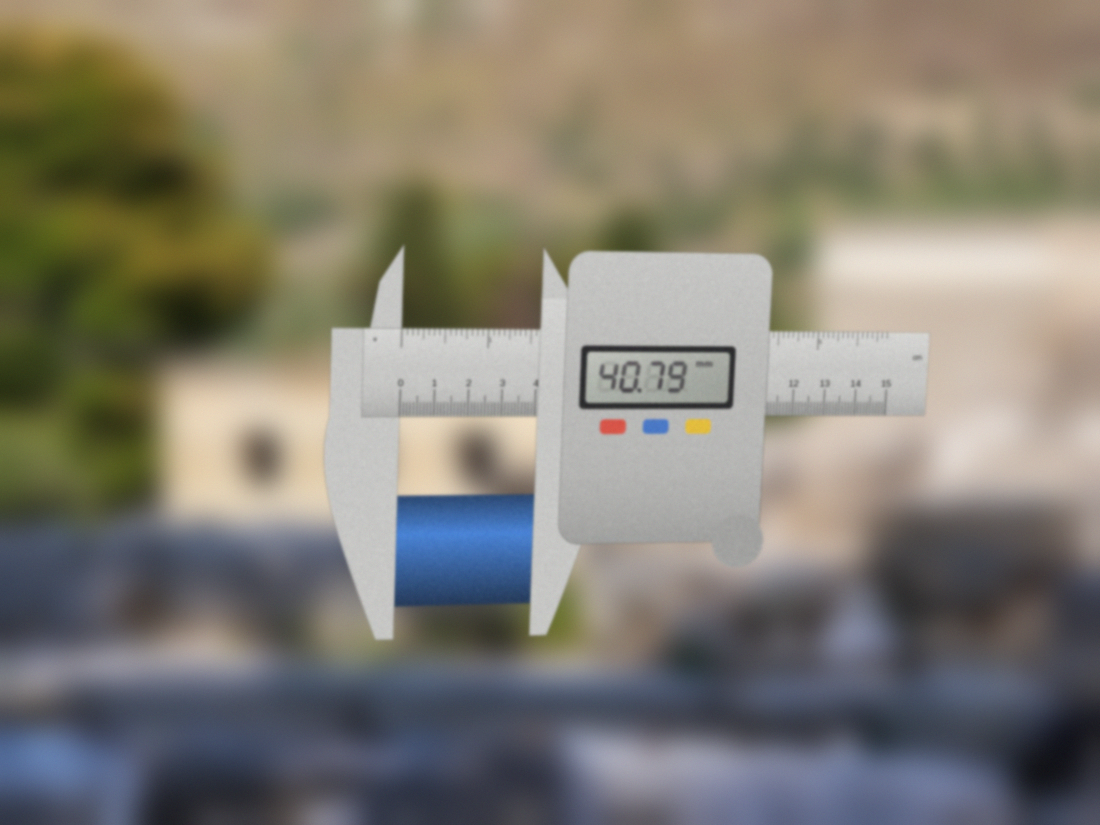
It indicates 40.79 mm
